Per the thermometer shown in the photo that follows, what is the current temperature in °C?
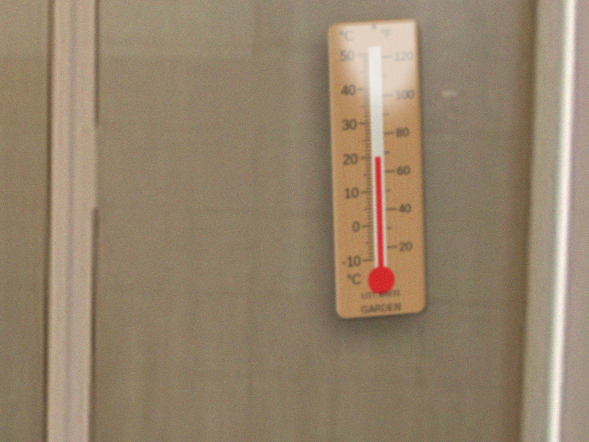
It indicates 20 °C
